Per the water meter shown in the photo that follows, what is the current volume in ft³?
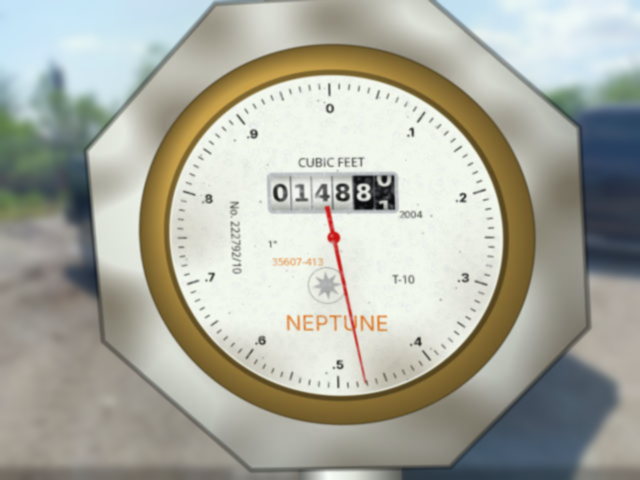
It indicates 14880.47 ft³
